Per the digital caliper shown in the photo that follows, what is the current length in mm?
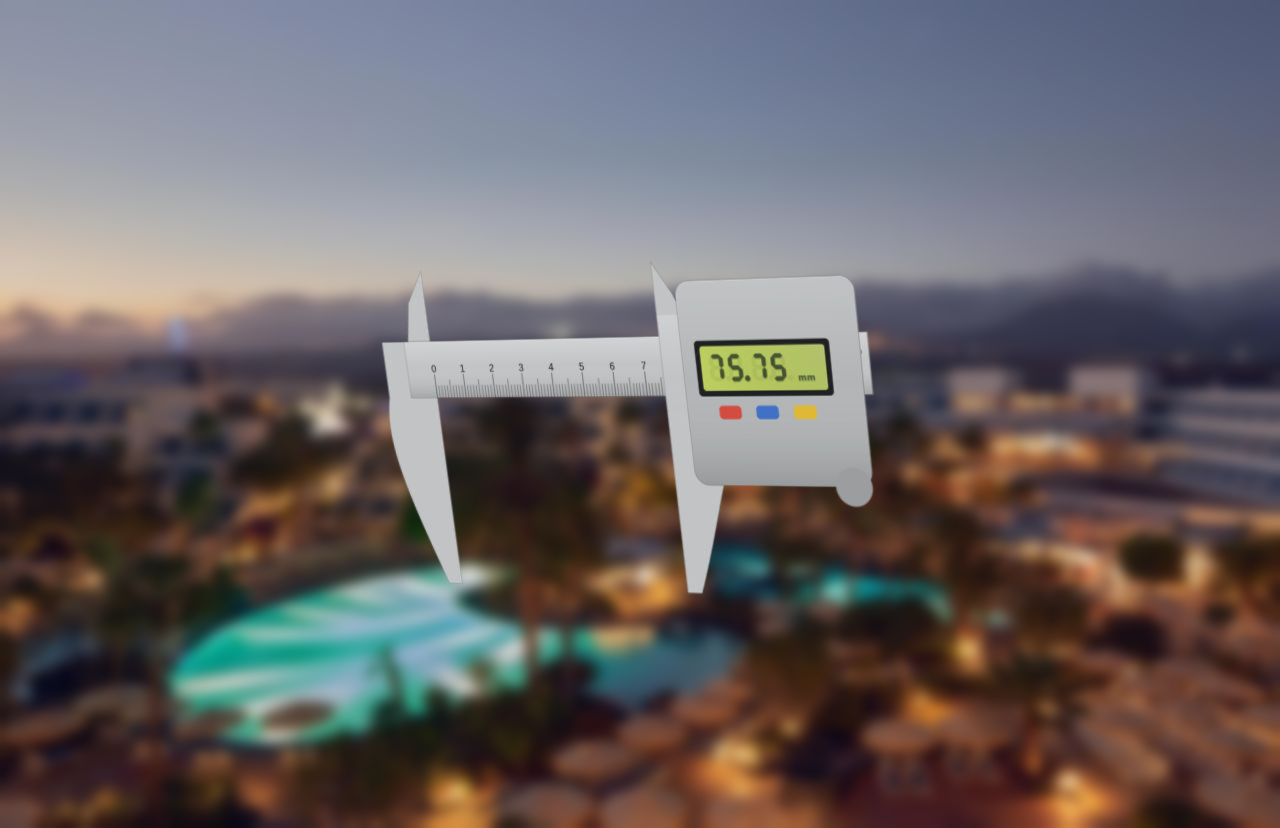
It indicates 75.75 mm
